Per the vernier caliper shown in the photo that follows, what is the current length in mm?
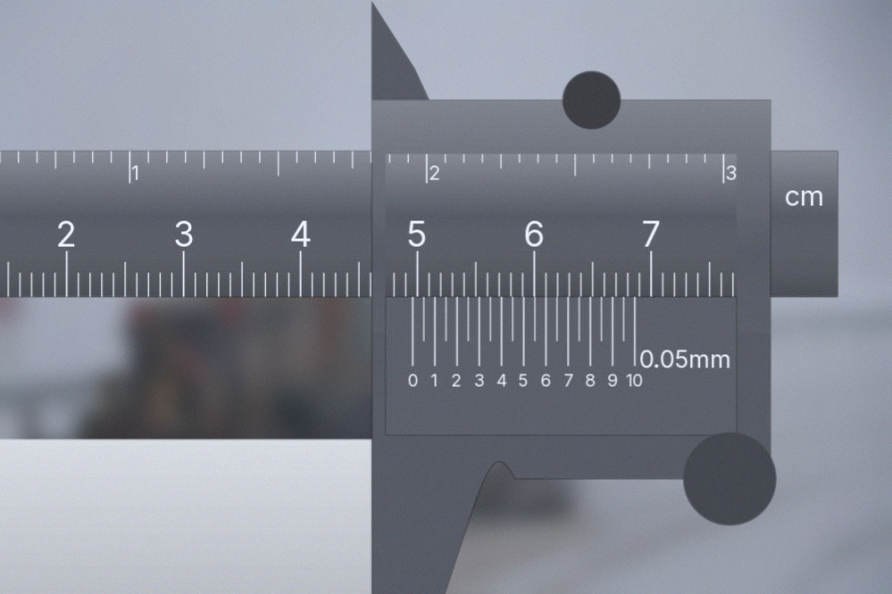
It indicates 49.6 mm
